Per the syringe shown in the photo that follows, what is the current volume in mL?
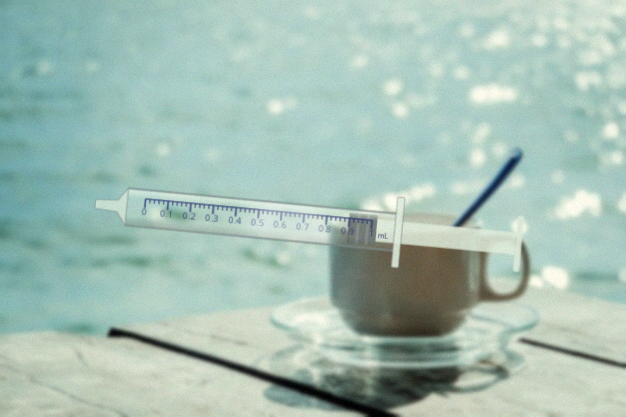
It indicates 0.9 mL
